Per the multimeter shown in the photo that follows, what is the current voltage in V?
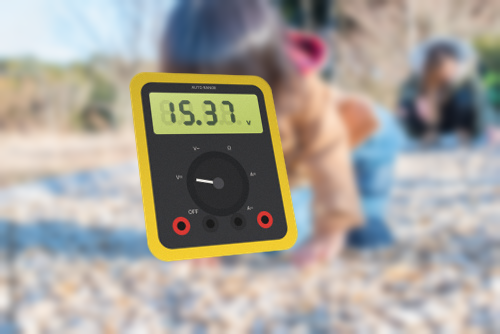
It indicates 15.37 V
